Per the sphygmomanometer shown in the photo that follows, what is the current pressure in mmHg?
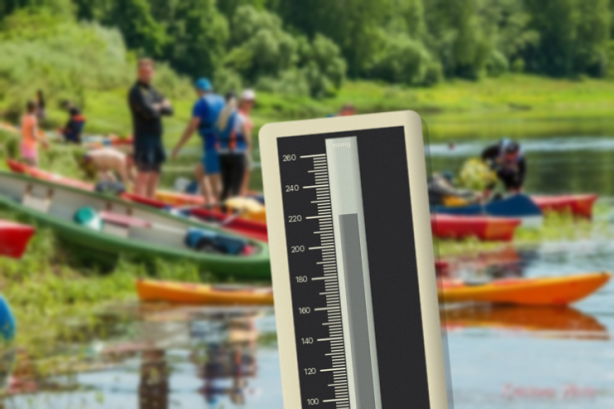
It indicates 220 mmHg
